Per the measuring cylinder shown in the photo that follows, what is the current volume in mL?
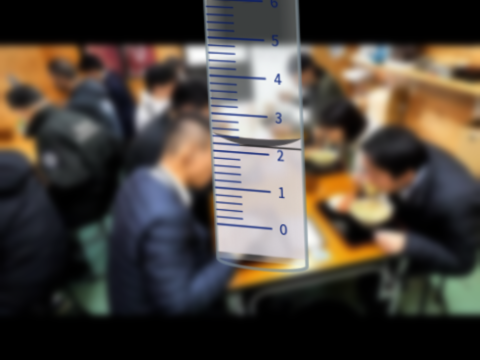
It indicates 2.2 mL
